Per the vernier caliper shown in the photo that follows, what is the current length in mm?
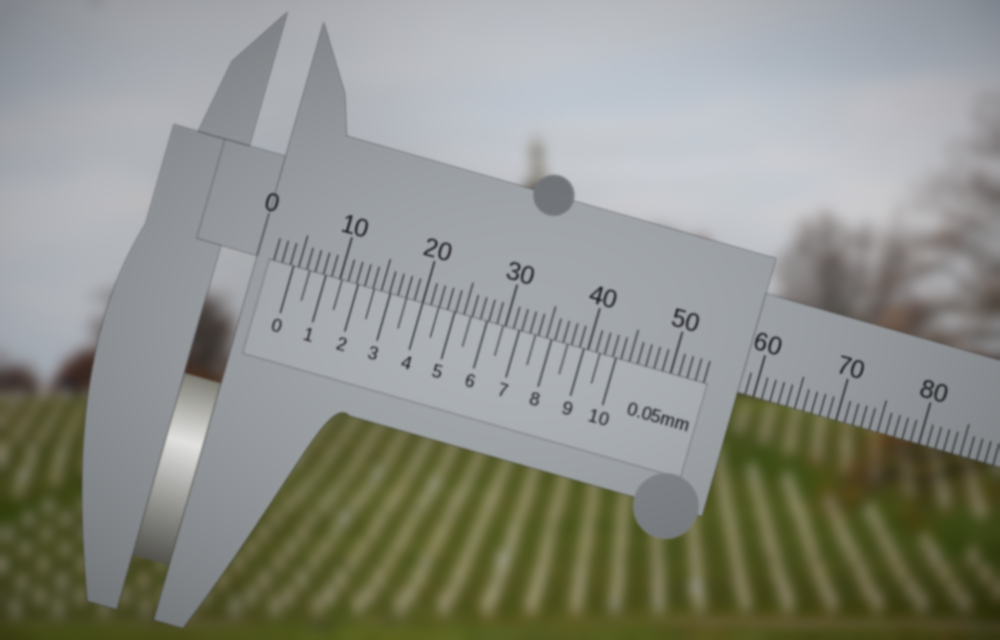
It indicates 4.4 mm
